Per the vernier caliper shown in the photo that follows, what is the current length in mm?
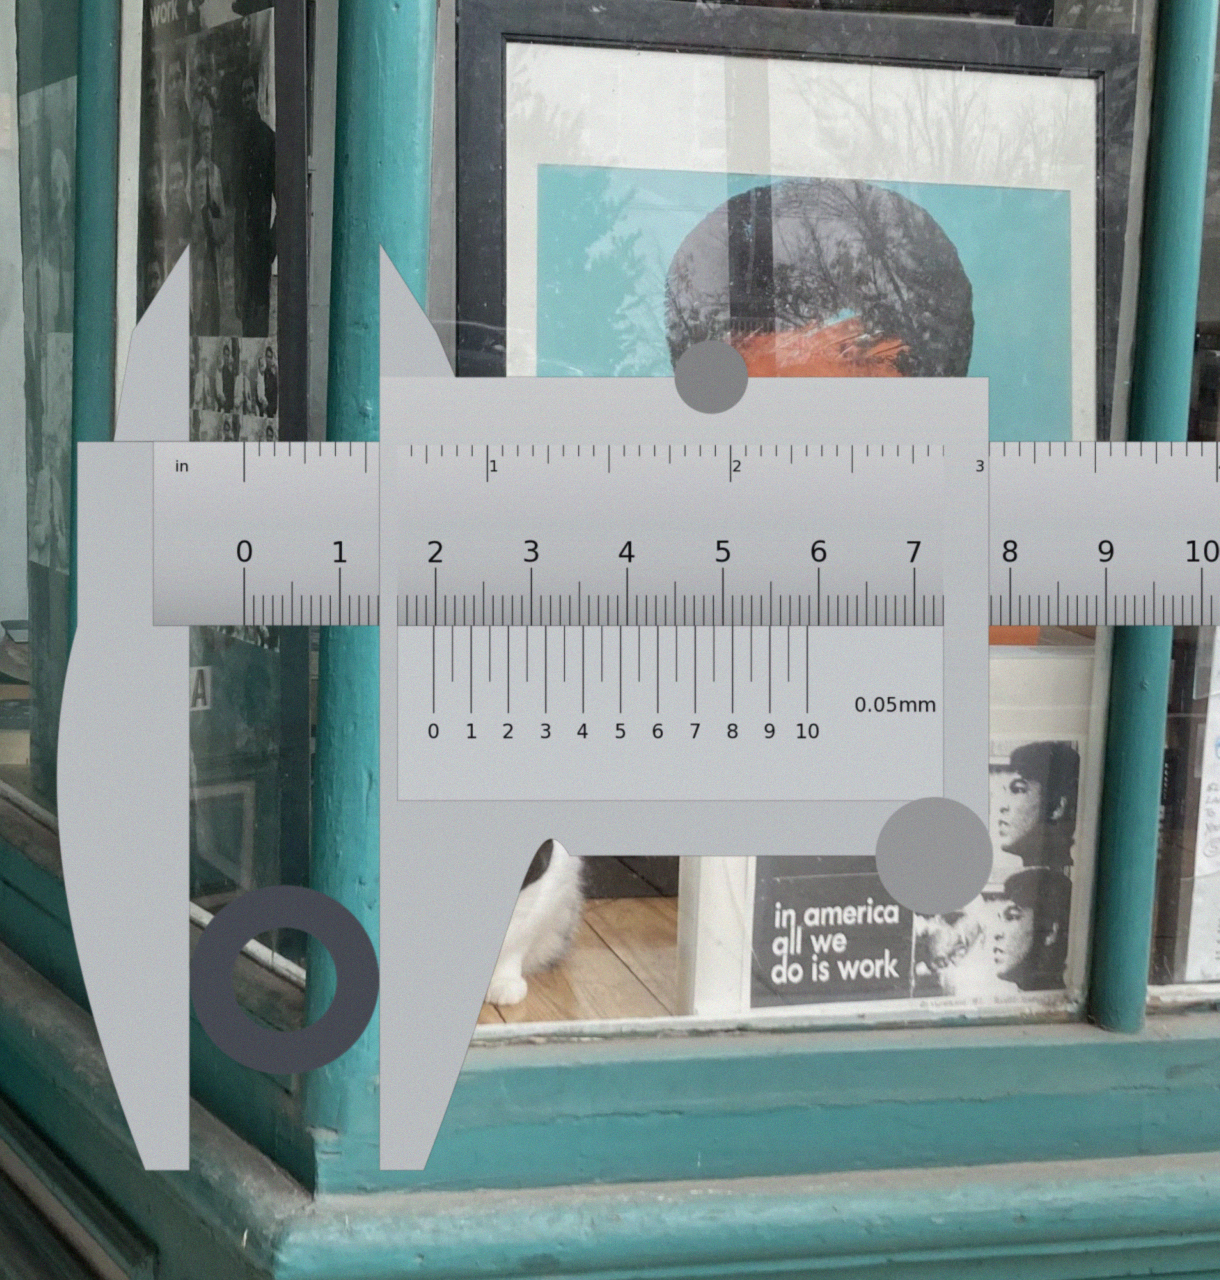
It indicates 19.8 mm
